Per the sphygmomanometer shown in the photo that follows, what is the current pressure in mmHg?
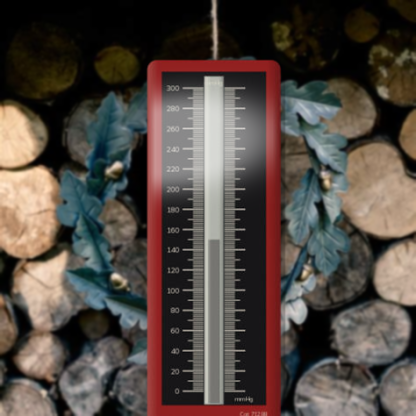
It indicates 150 mmHg
